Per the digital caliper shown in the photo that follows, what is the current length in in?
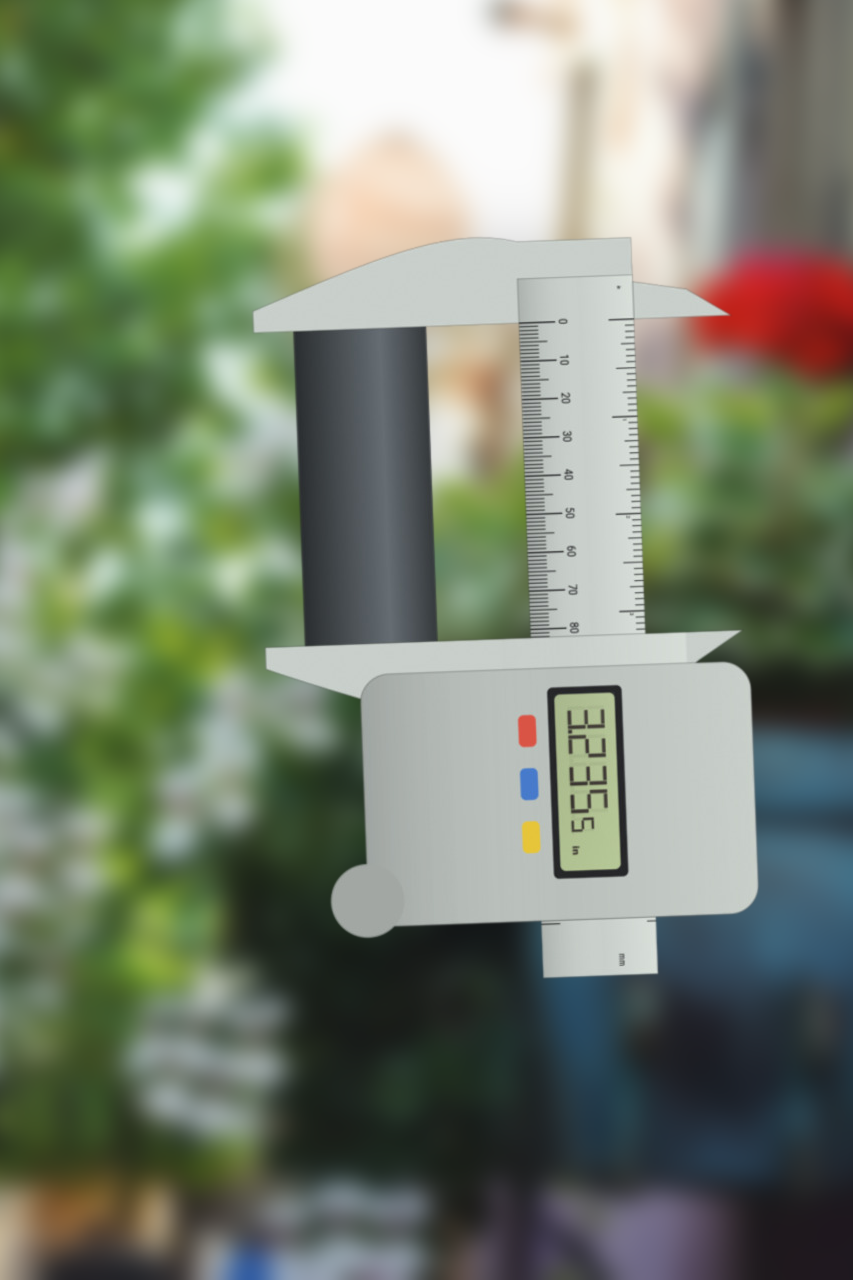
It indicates 3.2355 in
